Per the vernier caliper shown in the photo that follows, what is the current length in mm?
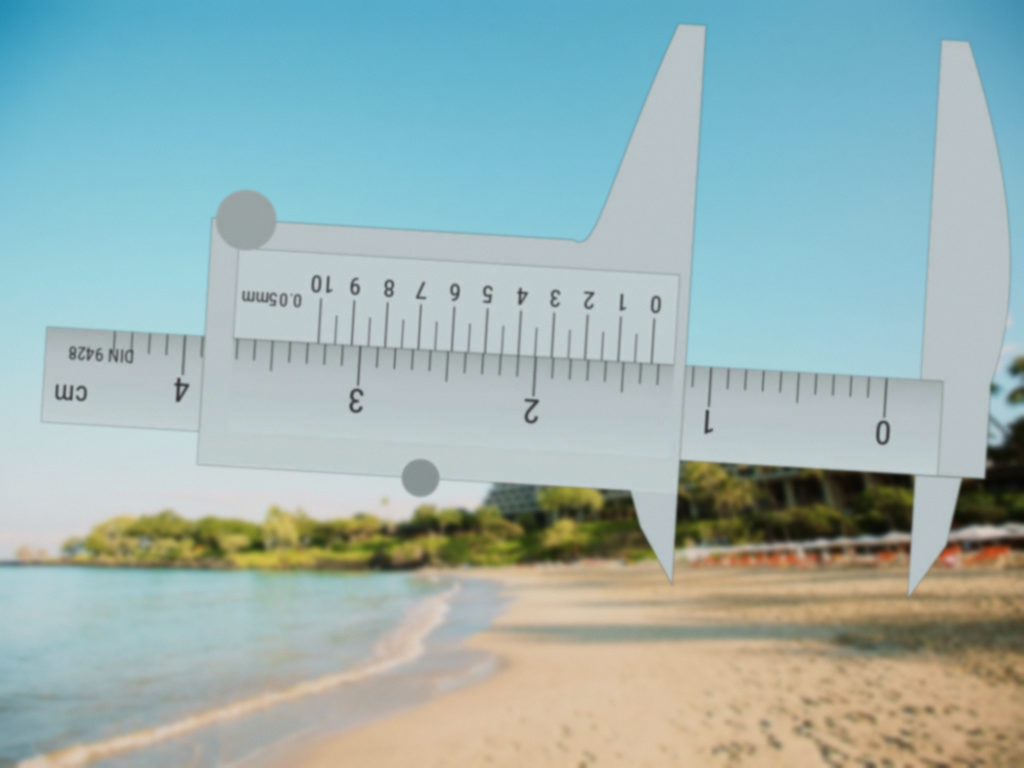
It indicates 13.4 mm
